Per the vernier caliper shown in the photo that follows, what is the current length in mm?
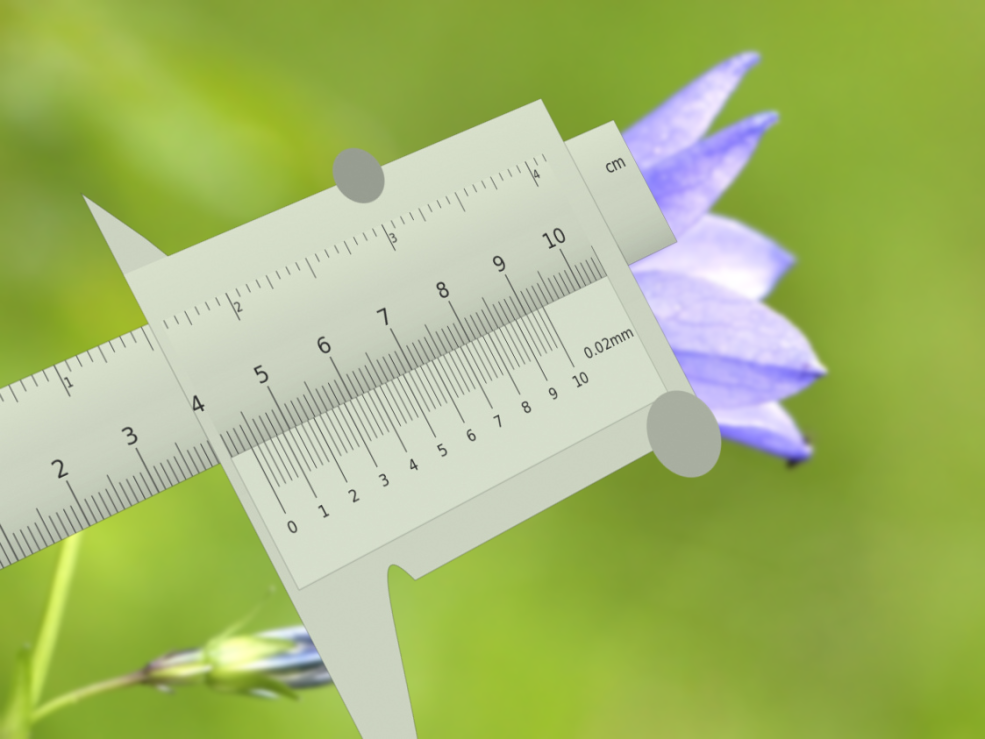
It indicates 44.0 mm
